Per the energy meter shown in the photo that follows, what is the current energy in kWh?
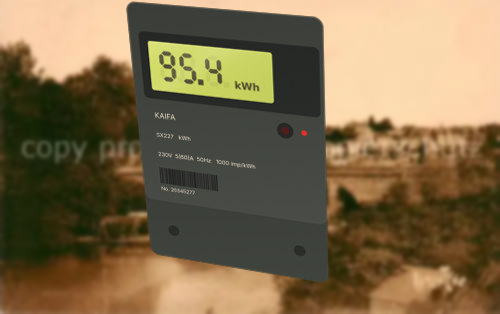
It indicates 95.4 kWh
